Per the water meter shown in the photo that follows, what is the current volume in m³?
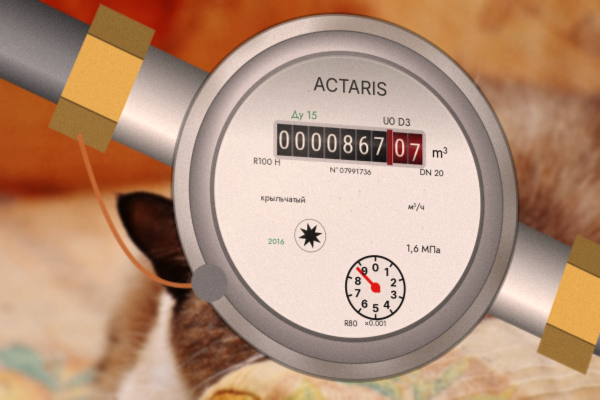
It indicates 867.068 m³
